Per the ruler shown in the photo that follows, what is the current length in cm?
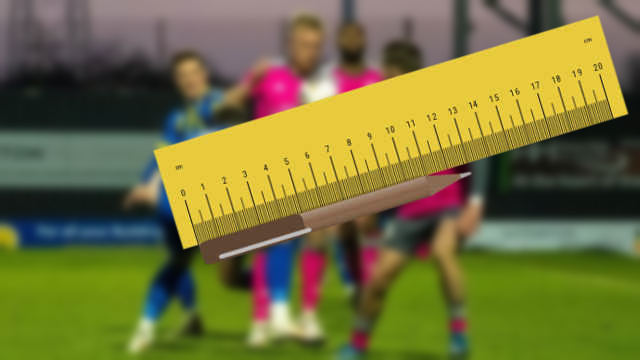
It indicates 13 cm
